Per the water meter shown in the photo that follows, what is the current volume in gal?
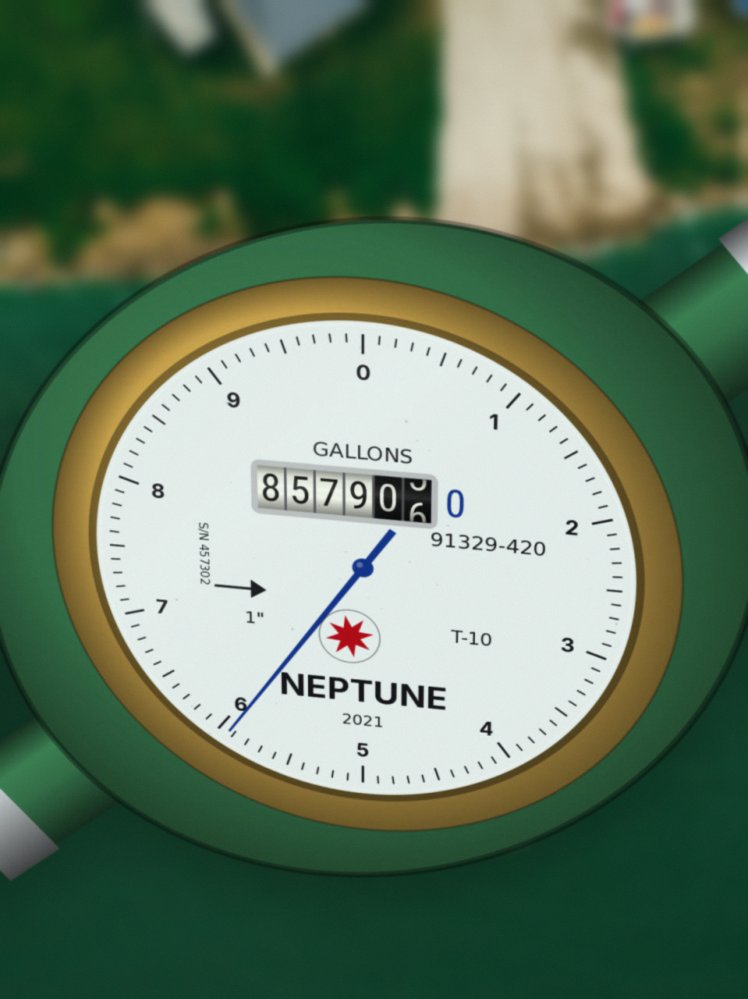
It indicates 8579055.9 gal
